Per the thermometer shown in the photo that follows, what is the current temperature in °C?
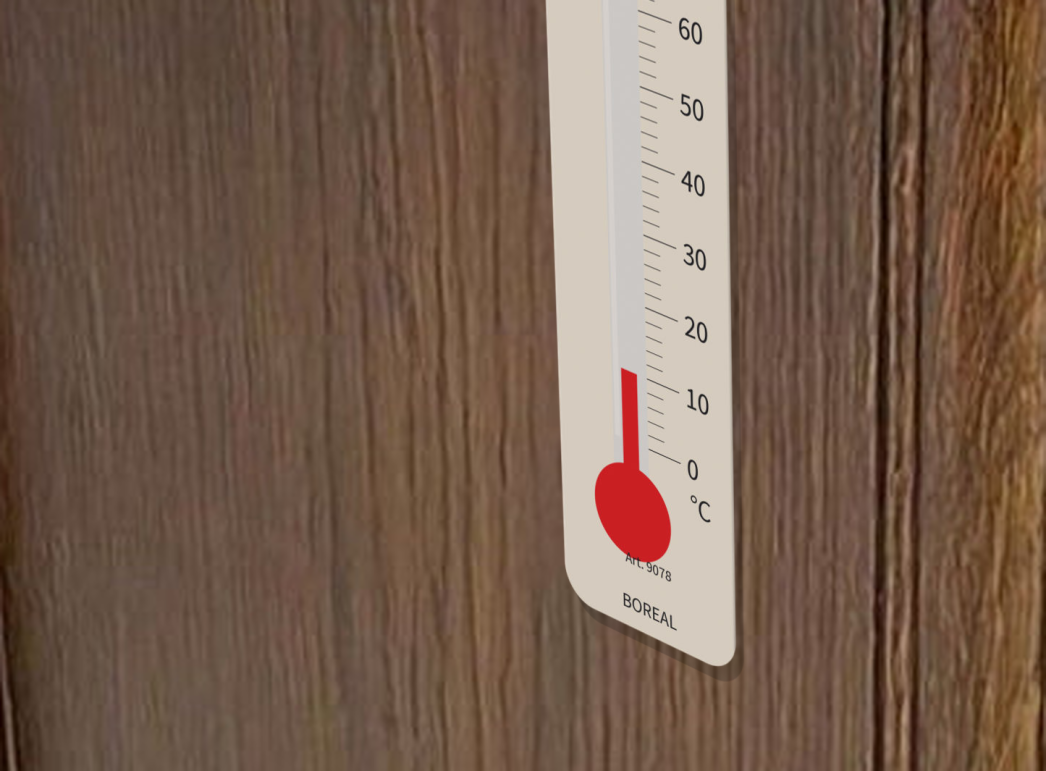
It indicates 10 °C
